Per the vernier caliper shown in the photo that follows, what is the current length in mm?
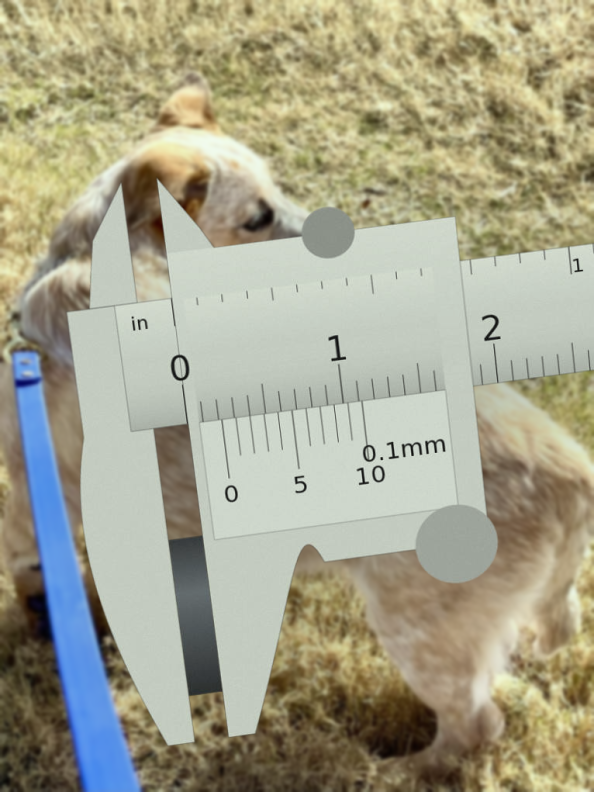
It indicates 2.2 mm
